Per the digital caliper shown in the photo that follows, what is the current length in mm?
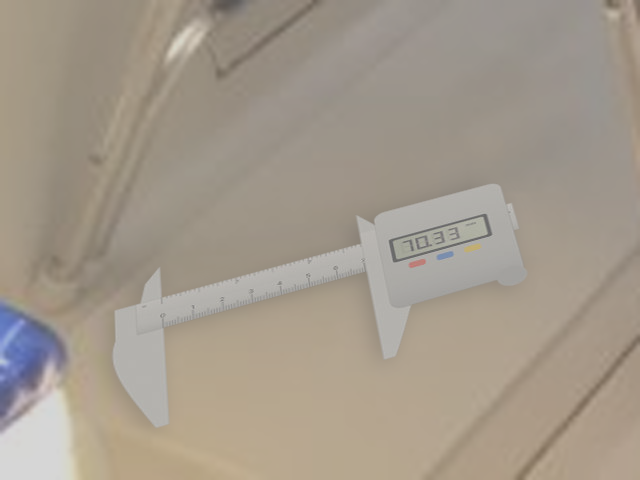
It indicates 70.33 mm
